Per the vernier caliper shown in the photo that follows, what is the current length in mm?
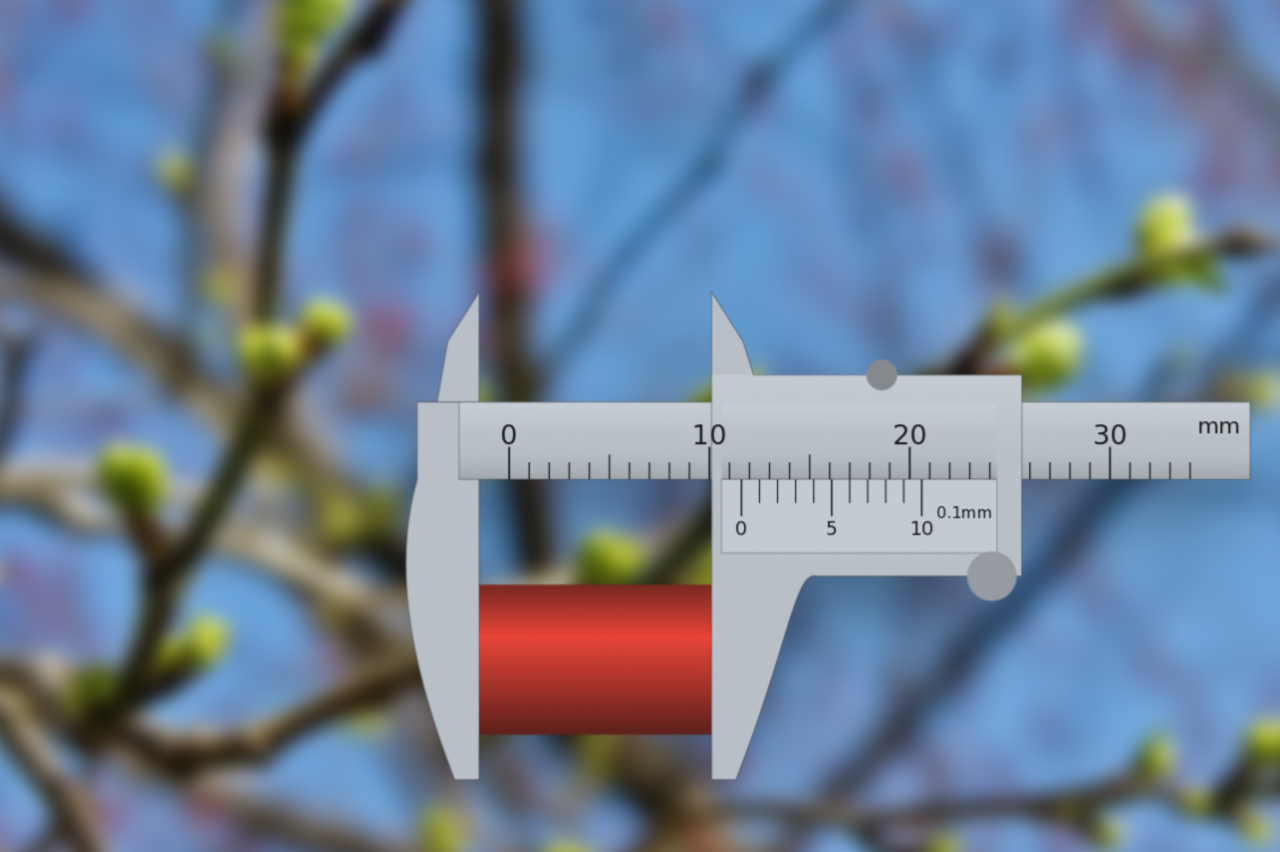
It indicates 11.6 mm
